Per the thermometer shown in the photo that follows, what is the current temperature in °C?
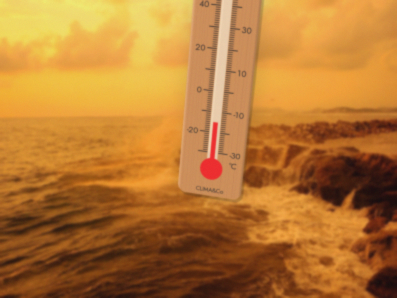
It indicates -15 °C
